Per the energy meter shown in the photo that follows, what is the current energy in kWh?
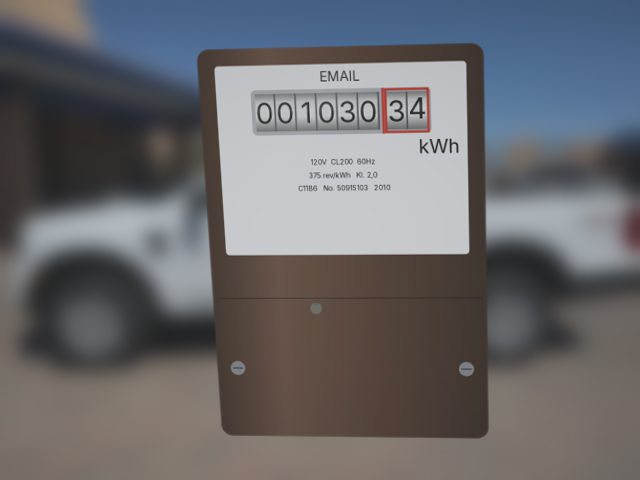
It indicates 1030.34 kWh
